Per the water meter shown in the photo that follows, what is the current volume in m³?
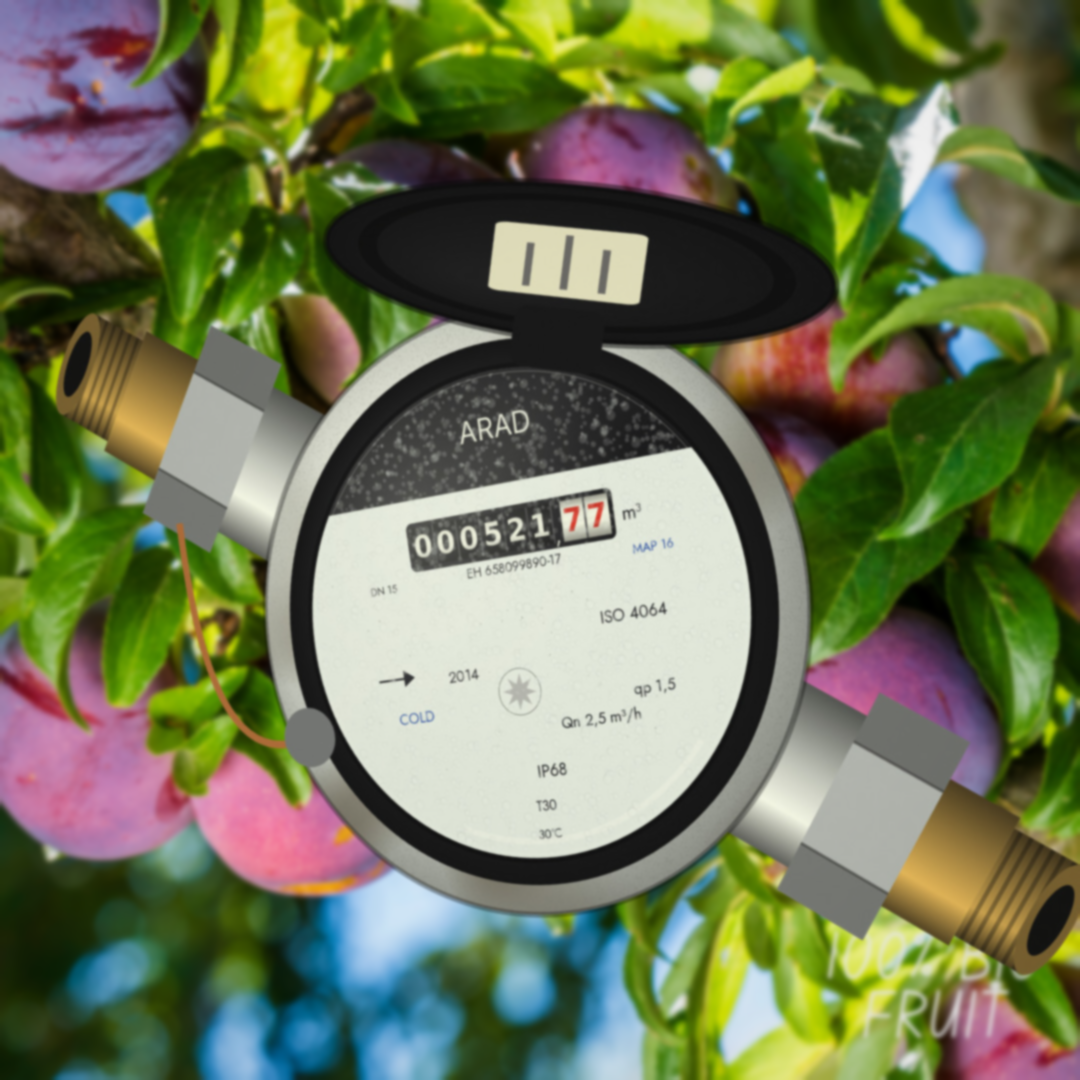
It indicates 521.77 m³
